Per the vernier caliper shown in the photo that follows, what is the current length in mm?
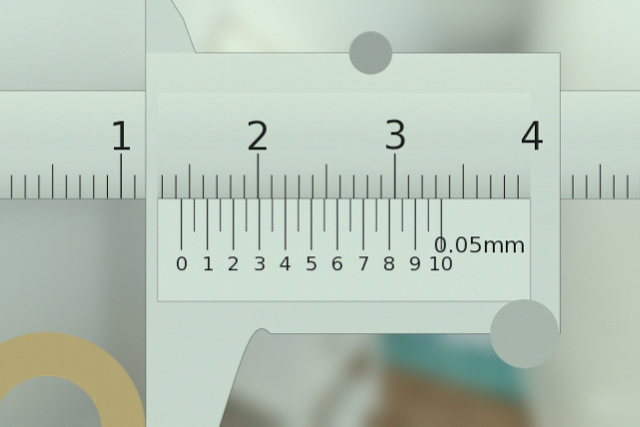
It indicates 14.4 mm
